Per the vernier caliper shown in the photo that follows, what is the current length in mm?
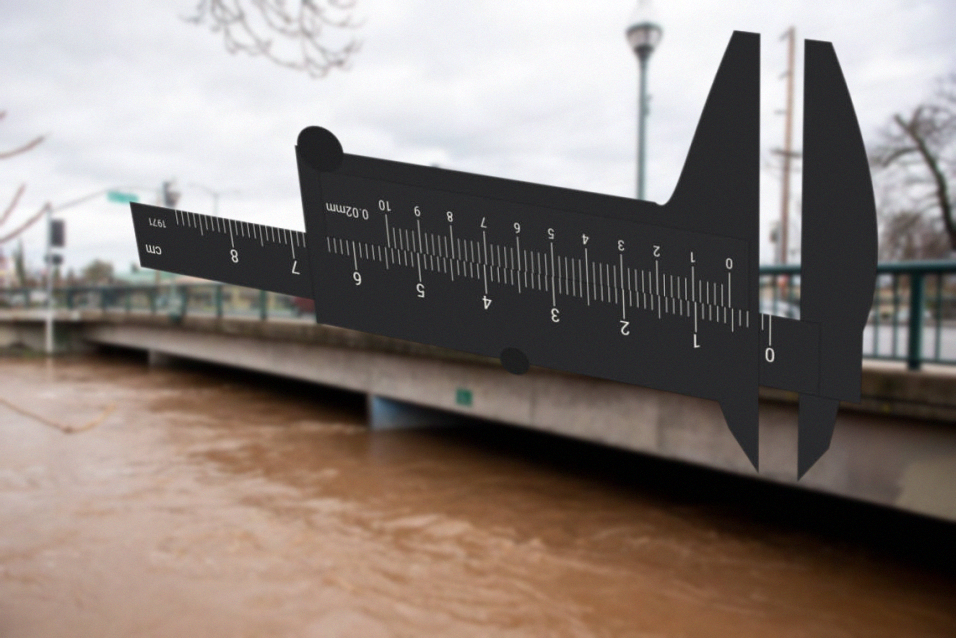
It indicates 5.4 mm
